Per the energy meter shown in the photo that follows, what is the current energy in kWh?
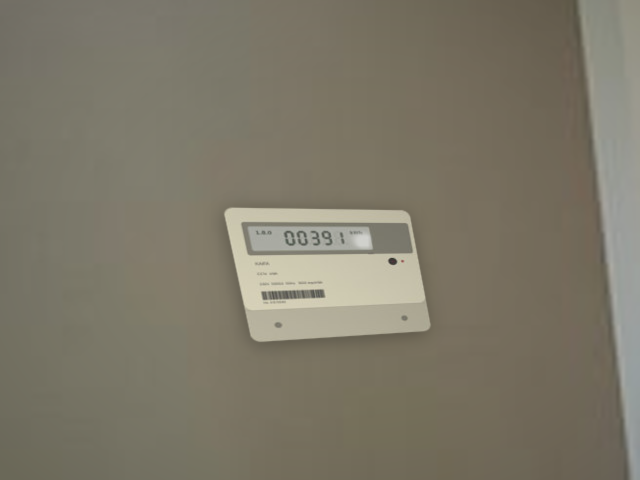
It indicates 391 kWh
